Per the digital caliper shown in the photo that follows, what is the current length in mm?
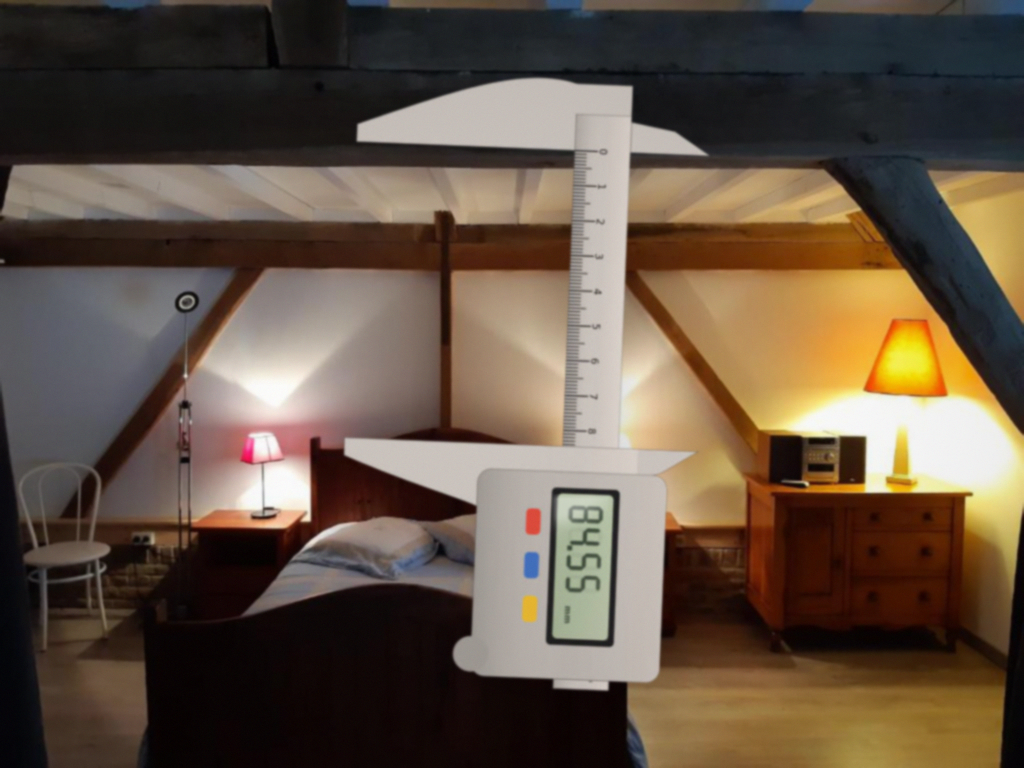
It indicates 84.55 mm
